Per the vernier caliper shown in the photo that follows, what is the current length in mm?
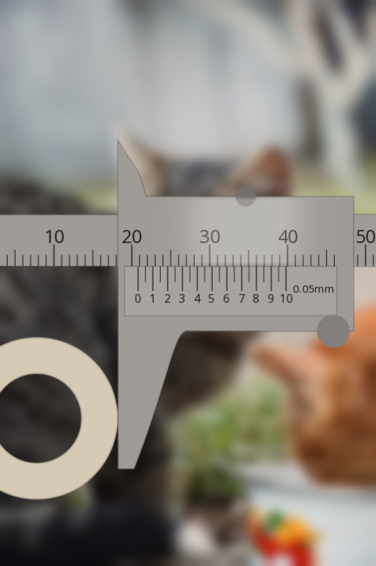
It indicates 20.8 mm
